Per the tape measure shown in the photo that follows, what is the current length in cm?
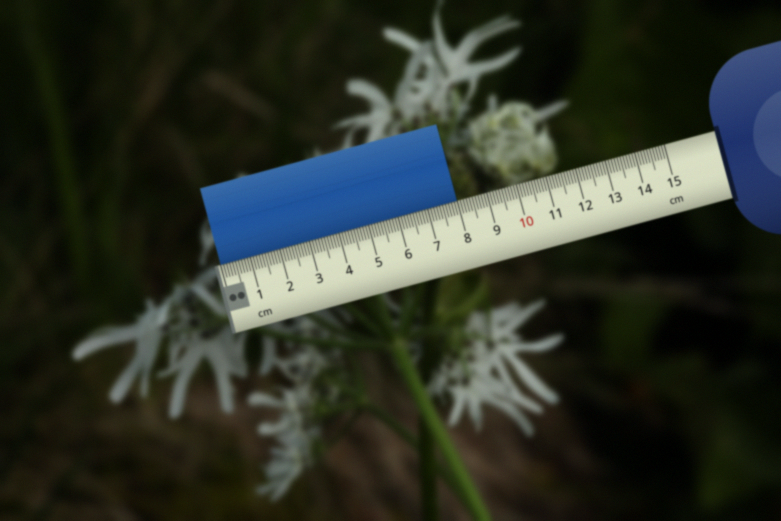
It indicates 8 cm
